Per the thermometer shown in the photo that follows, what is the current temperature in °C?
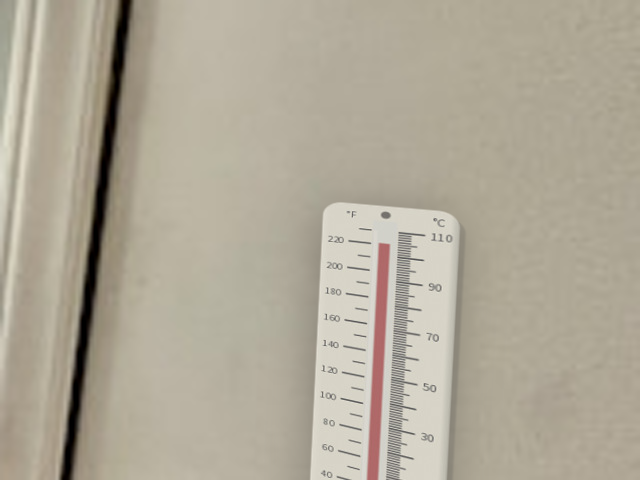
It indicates 105 °C
